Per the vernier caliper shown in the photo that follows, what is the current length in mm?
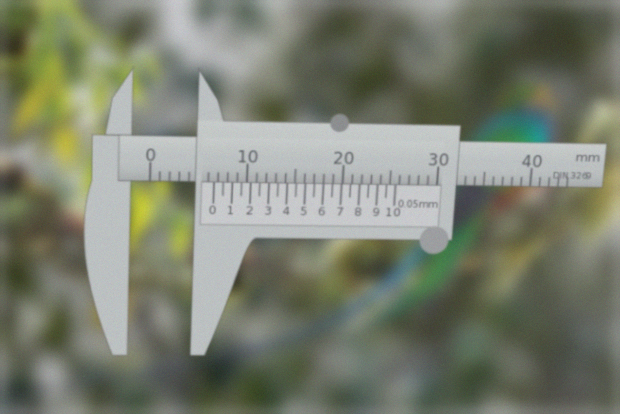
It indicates 6.6 mm
